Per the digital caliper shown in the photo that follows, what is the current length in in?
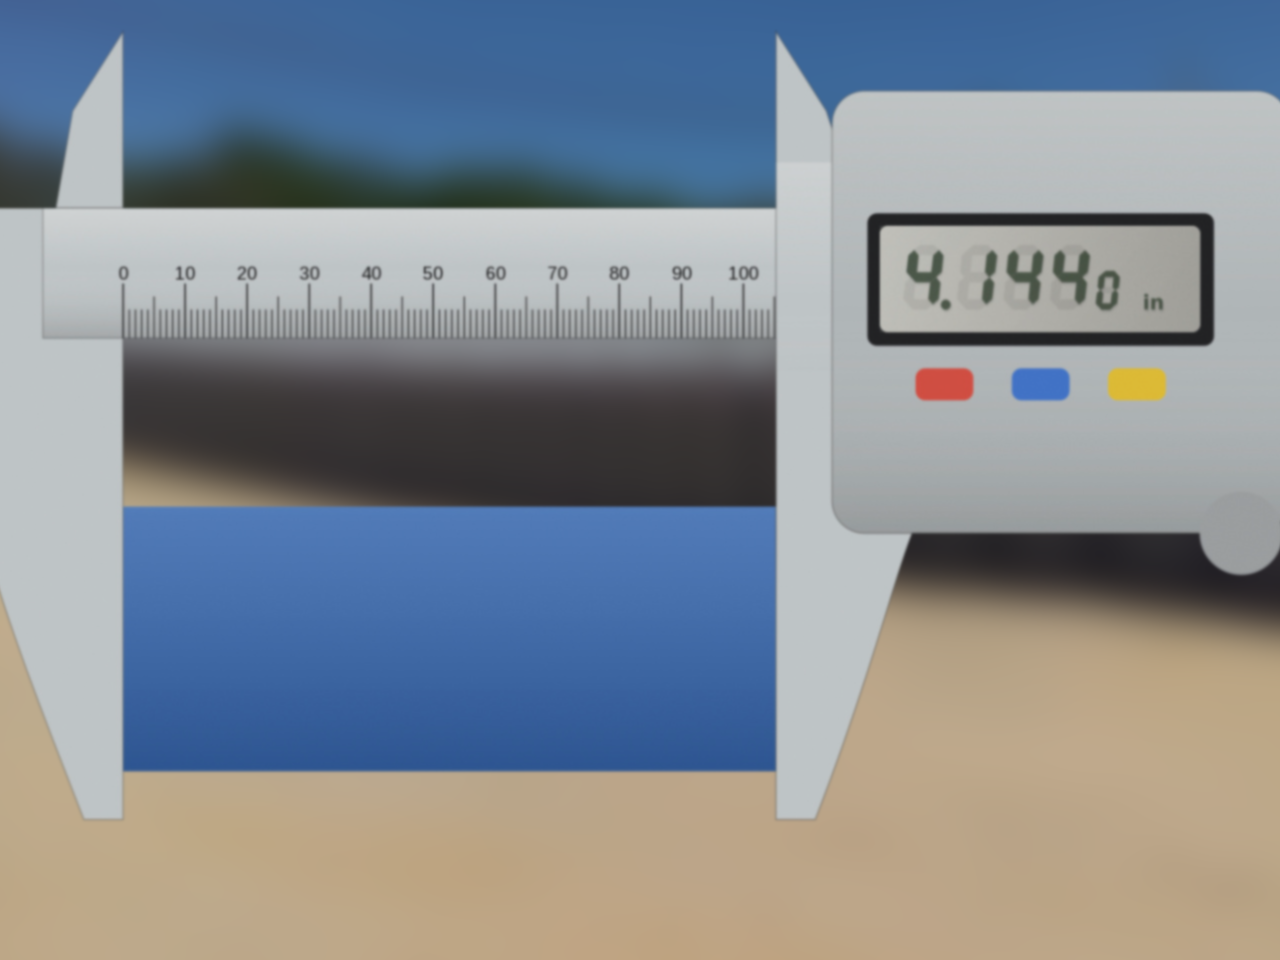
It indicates 4.1440 in
